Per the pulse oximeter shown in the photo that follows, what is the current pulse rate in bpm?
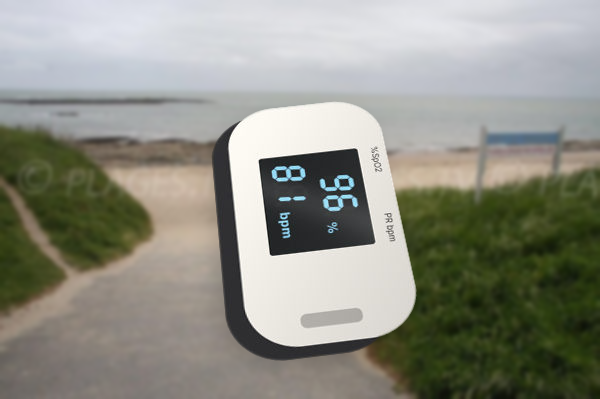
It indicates 81 bpm
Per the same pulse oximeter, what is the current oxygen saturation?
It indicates 96 %
